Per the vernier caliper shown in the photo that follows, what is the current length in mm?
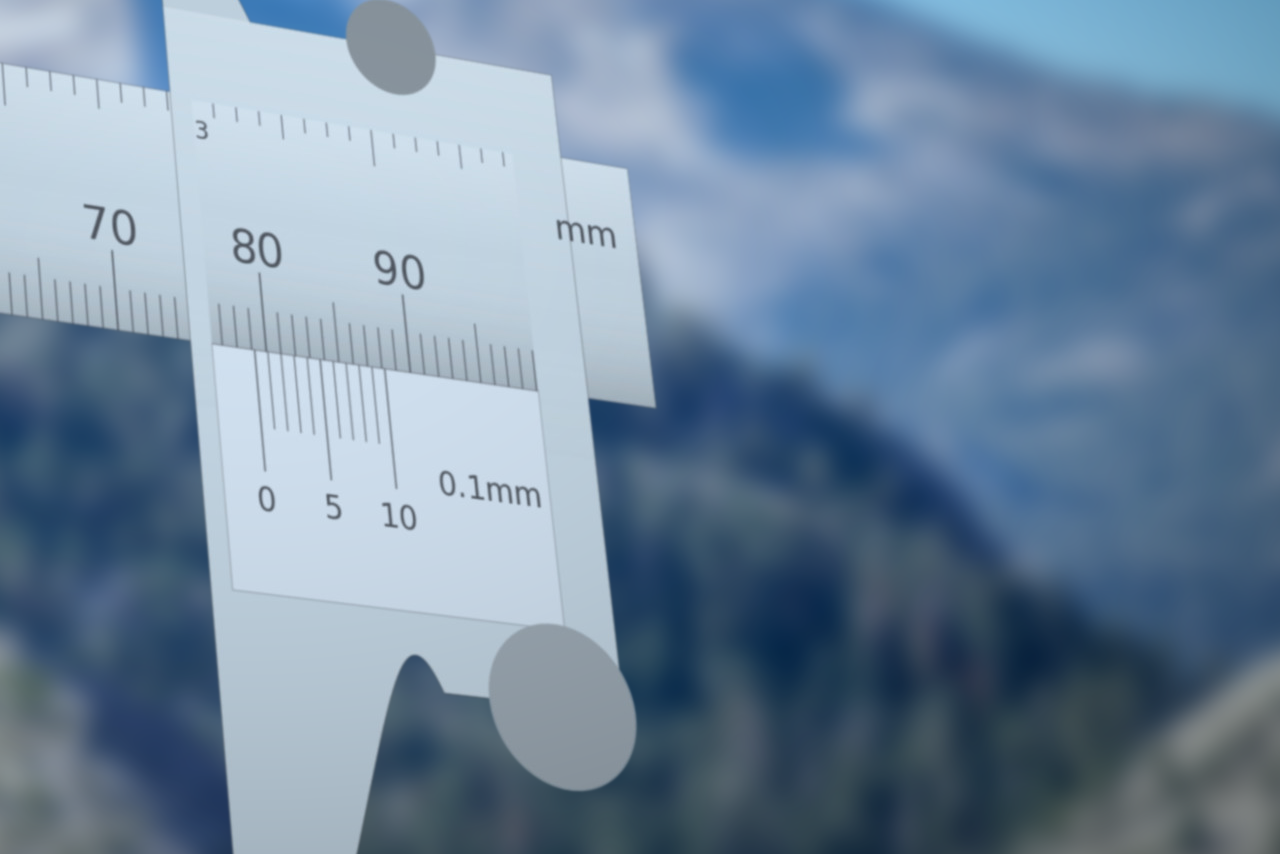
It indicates 79.2 mm
